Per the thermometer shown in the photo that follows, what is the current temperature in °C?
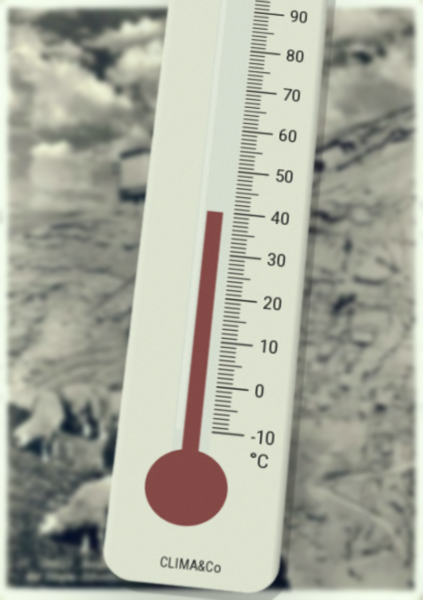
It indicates 40 °C
